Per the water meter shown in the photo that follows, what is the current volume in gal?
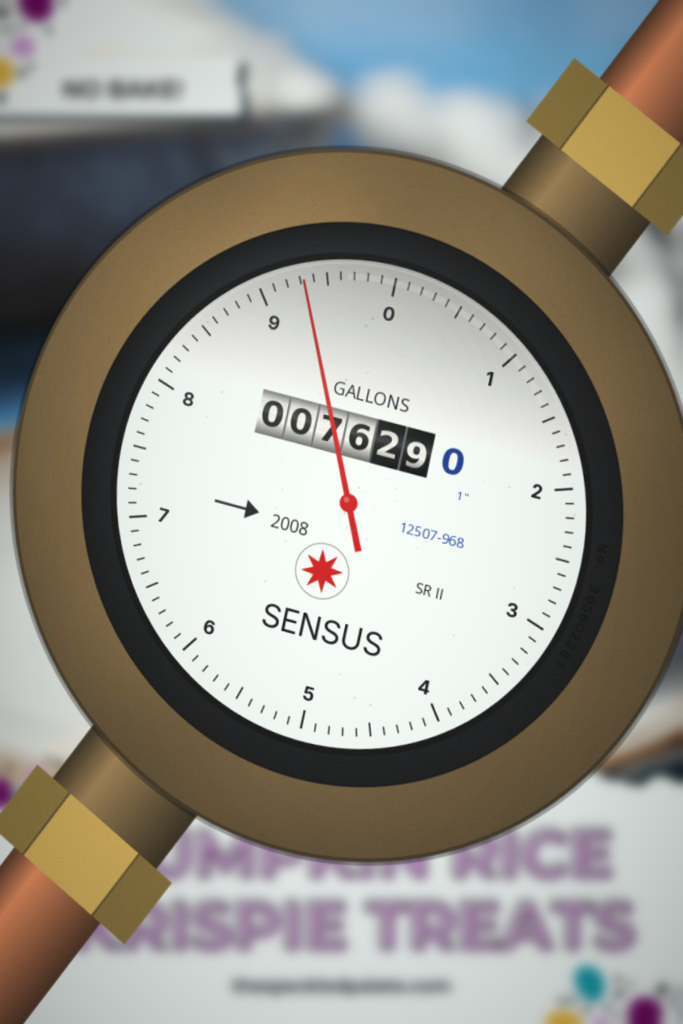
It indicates 76289.3 gal
